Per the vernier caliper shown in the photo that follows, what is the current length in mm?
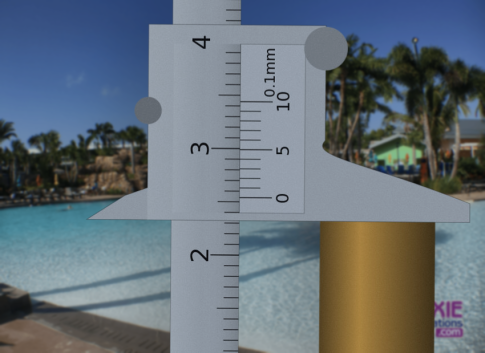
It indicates 25.4 mm
